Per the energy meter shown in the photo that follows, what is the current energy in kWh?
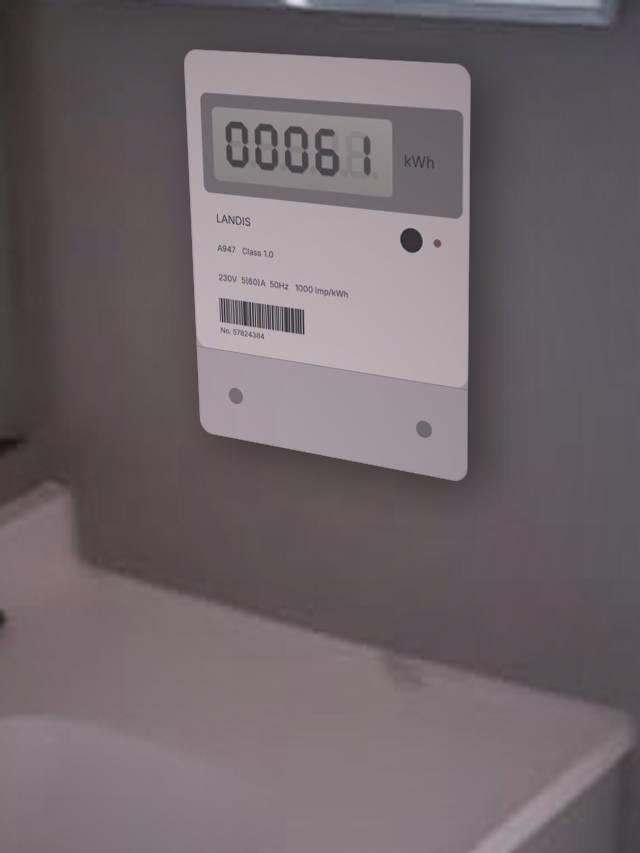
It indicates 61 kWh
